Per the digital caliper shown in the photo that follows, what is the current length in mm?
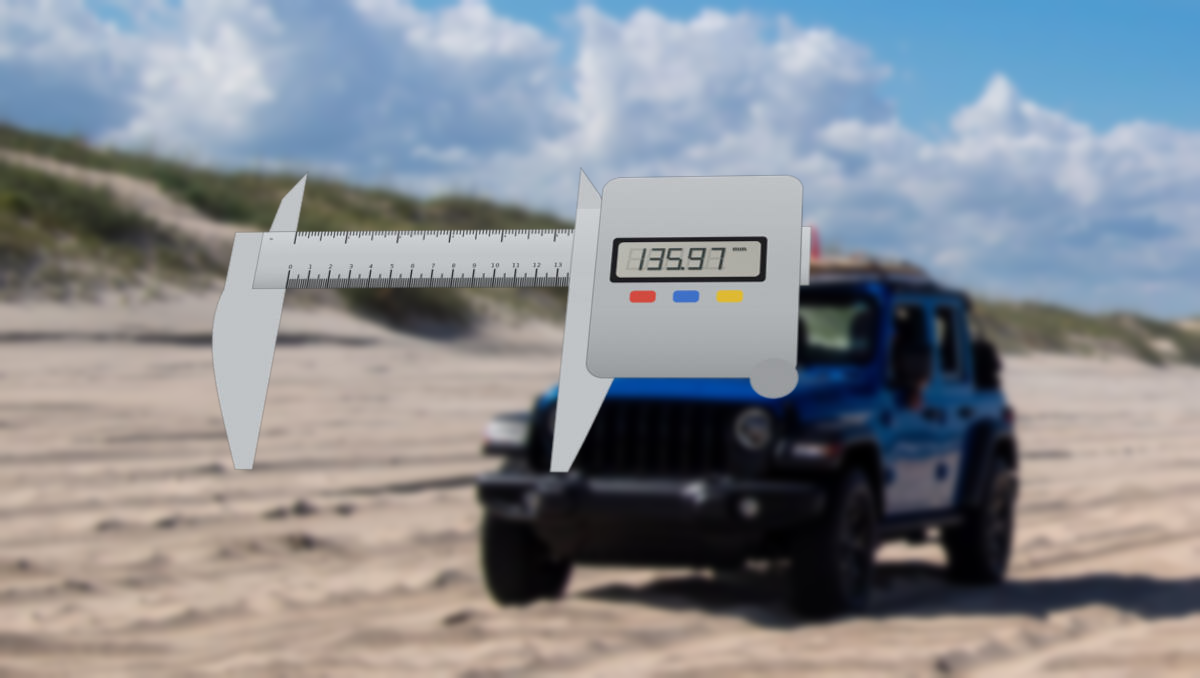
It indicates 135.97 mm
